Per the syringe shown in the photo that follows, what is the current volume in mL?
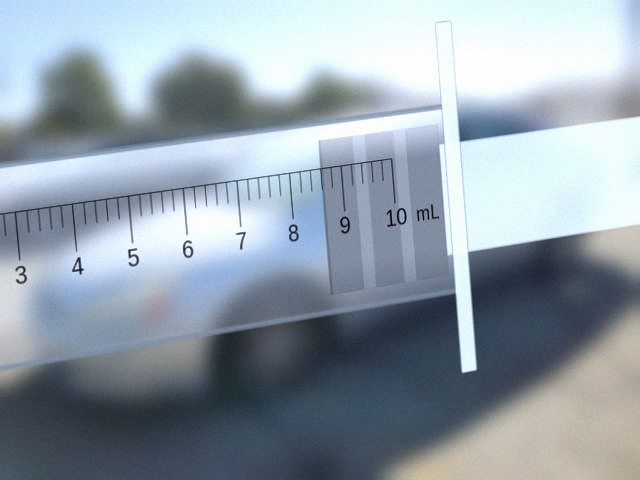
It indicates 8.6 mL
